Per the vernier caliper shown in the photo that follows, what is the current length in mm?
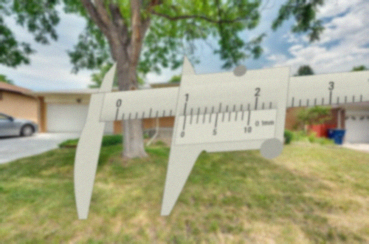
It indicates 10.2 mm
